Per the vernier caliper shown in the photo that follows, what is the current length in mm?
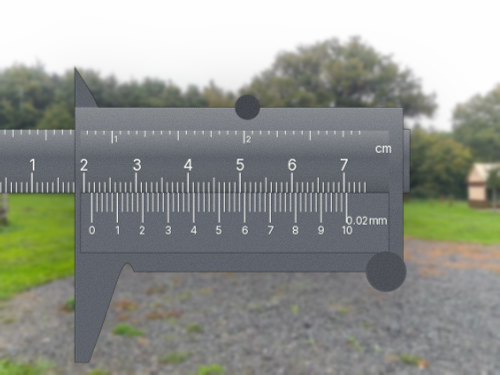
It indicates 21.5 mm
